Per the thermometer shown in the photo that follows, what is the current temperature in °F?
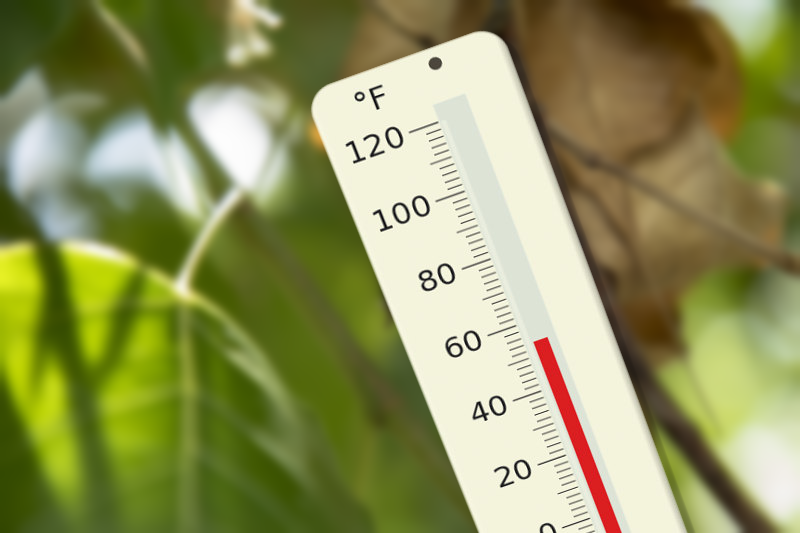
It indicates 54 °F
